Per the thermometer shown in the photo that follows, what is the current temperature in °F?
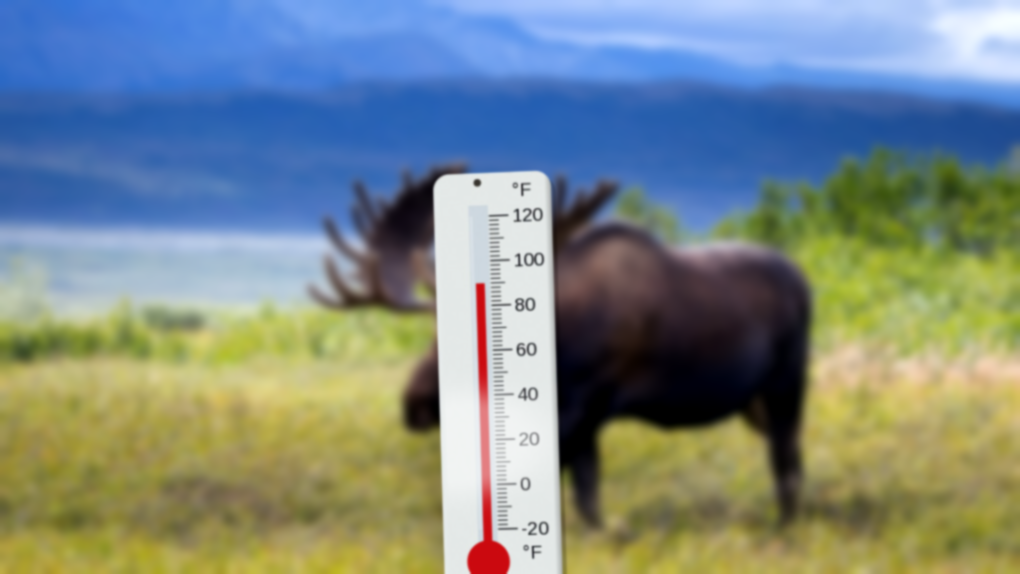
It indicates 90 °F
